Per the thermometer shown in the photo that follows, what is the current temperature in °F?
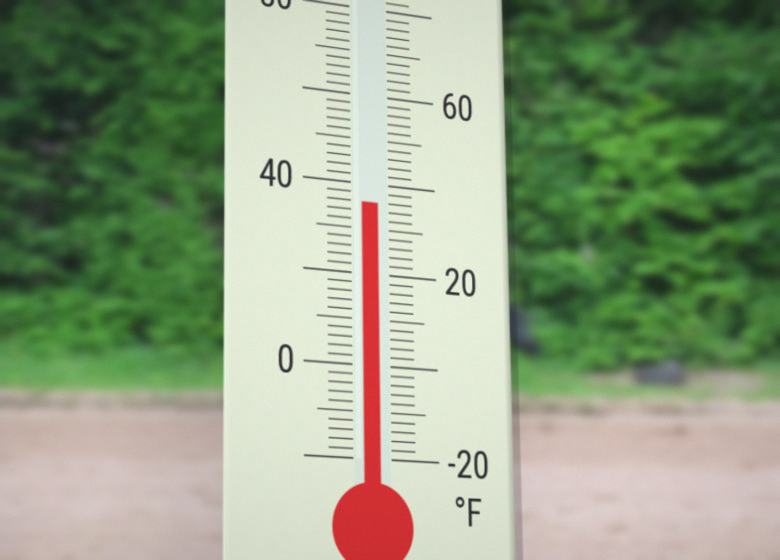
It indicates 36 °F
